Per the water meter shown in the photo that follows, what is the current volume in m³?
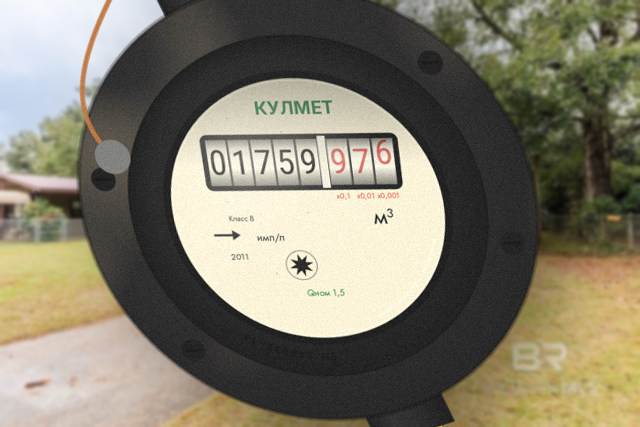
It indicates 1759.976 m³
